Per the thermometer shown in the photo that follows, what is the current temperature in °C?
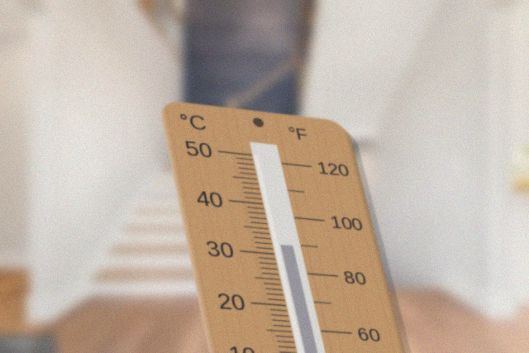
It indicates 32 °C
